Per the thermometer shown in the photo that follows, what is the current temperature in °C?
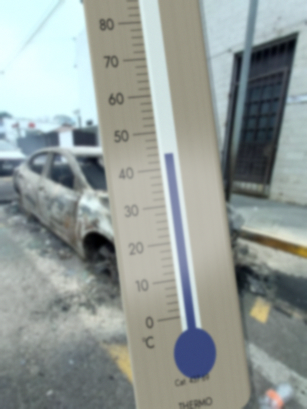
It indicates 44 °C
